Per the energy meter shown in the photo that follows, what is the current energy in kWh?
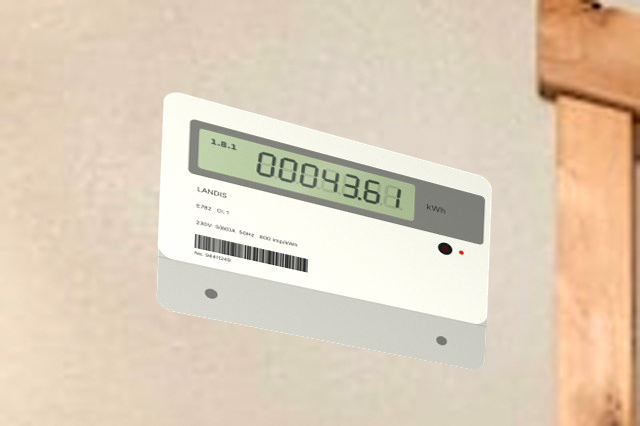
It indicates 43.61 kWh
